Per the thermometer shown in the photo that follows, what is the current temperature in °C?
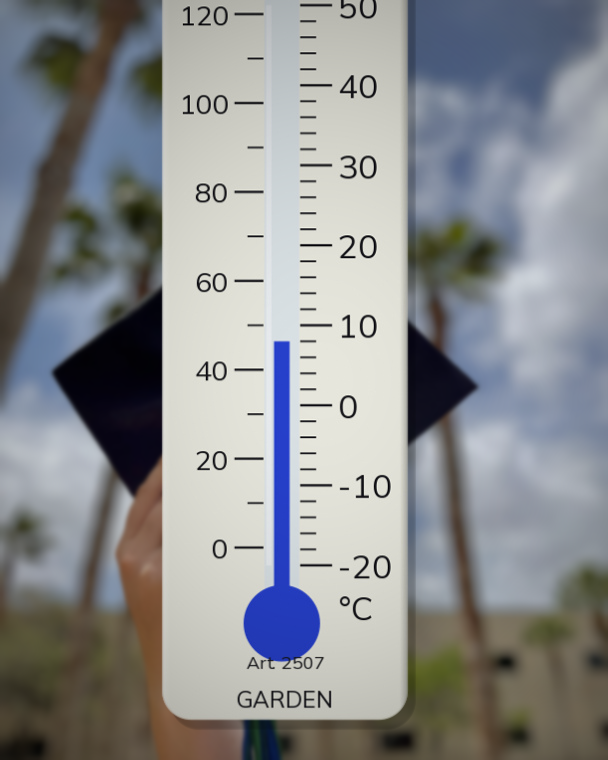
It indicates 8 °C
